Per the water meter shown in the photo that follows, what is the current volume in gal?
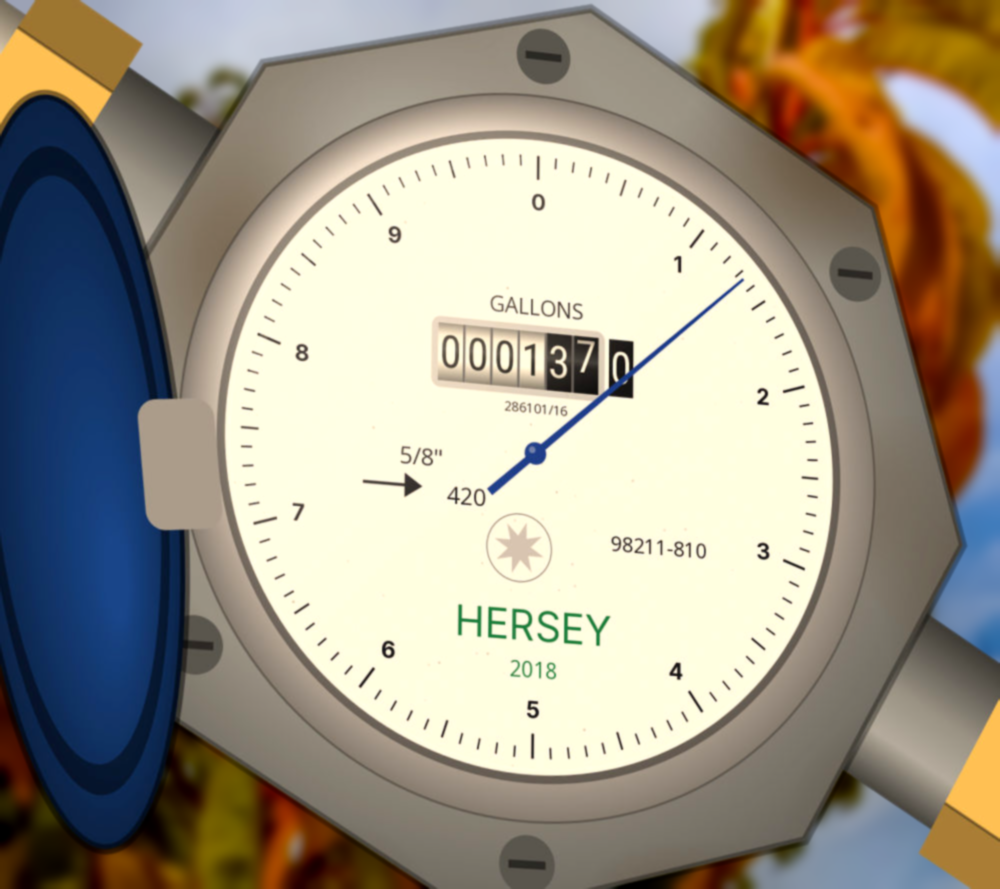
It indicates 1371.3 gal
